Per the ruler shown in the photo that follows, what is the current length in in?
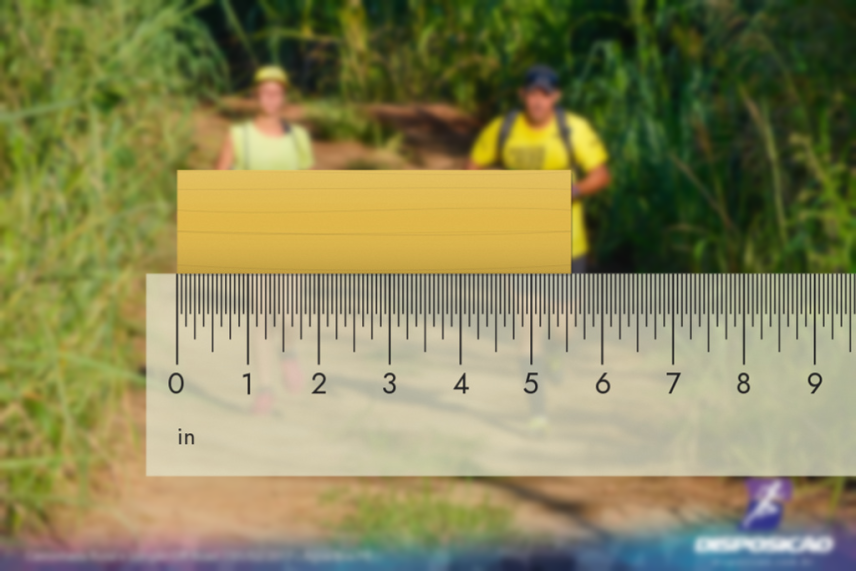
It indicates 5.5625 in
